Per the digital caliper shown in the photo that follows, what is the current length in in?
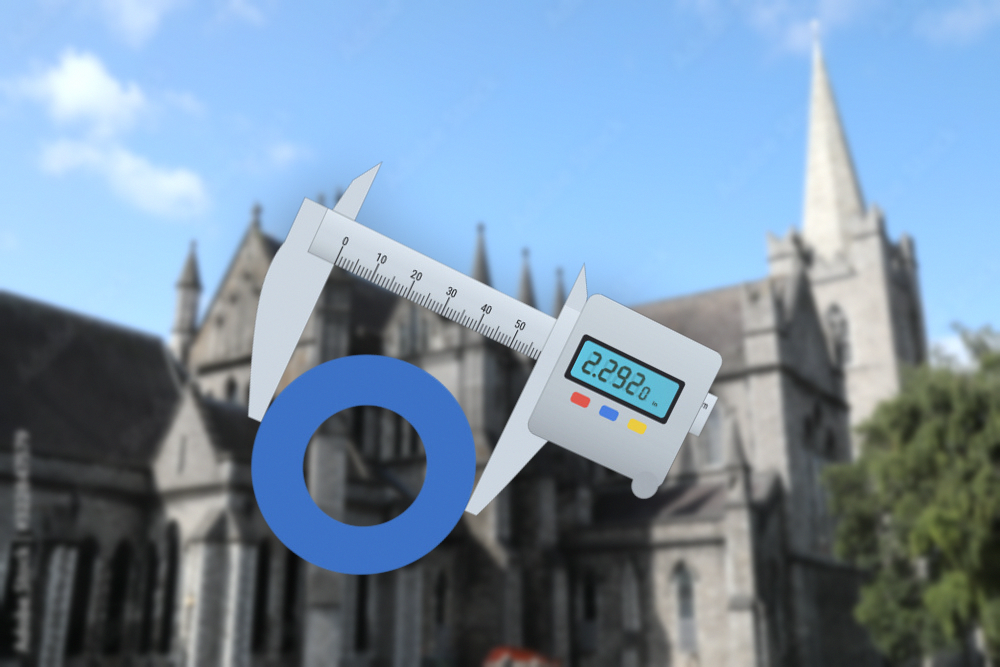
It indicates 2.2920 in
